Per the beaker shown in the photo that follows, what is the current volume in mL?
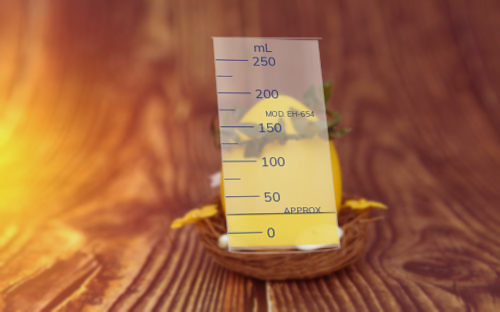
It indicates 25 mL
